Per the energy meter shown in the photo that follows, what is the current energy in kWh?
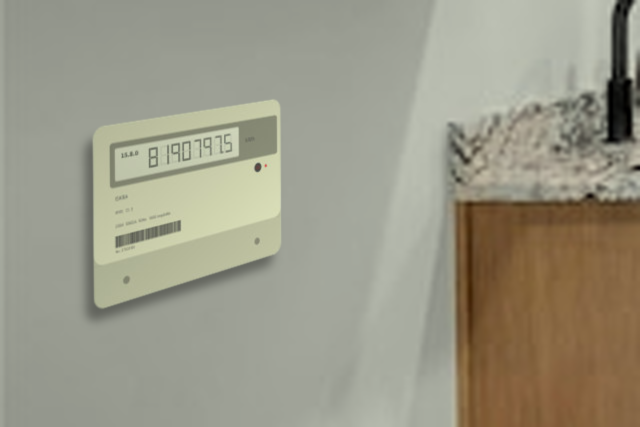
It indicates 8190797.5 kWh
